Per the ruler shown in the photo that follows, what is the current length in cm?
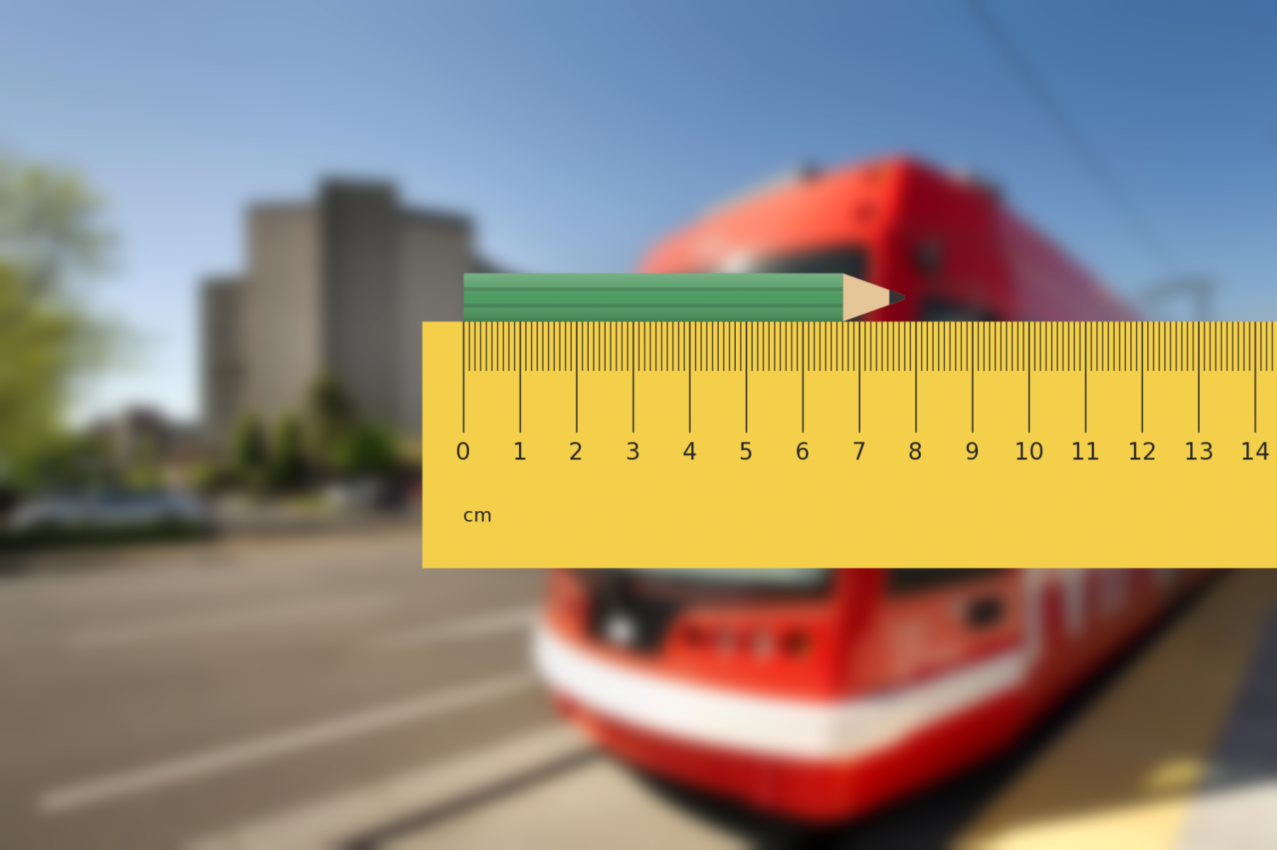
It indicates 7.8 cm
